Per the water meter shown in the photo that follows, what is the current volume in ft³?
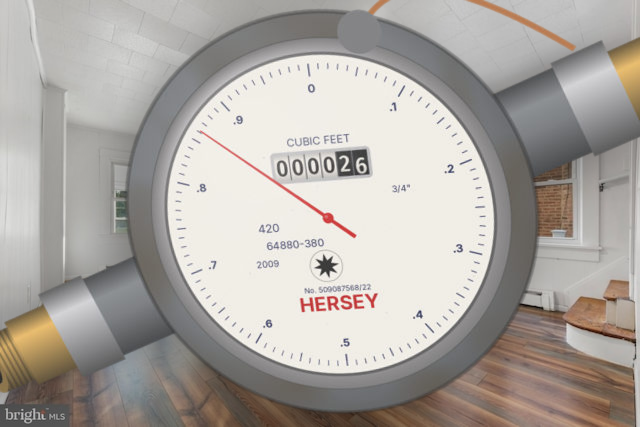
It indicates 25.86 ft³
